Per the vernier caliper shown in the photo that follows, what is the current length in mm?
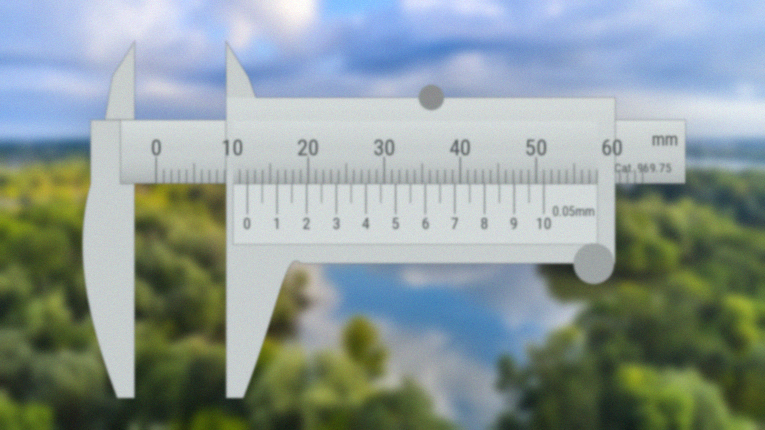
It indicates 12.0 mm
